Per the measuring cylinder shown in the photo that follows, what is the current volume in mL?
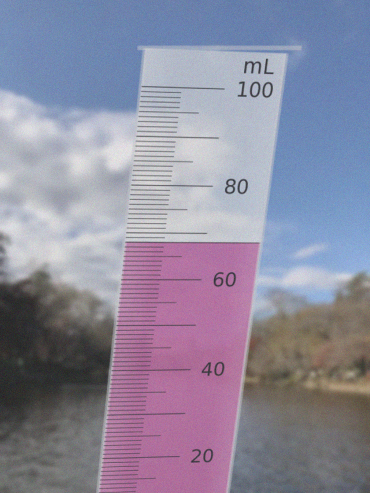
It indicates 68 mL
